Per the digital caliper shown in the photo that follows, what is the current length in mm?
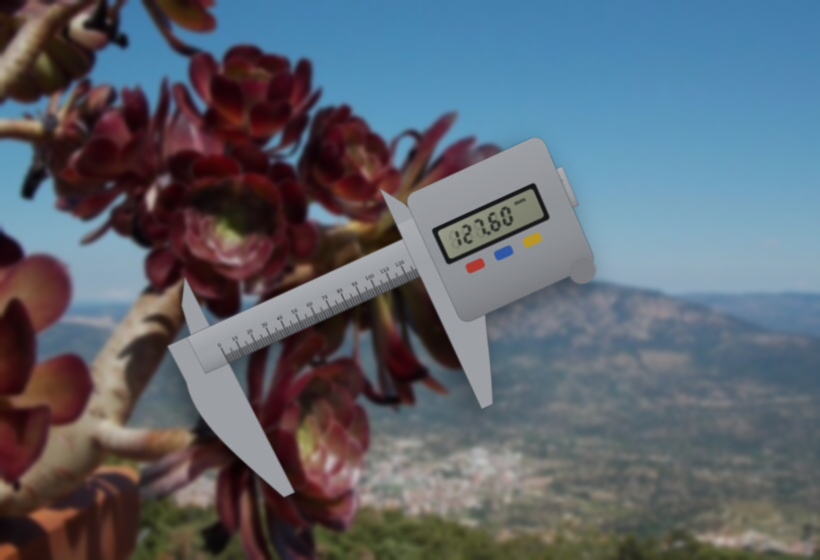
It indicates 127.60 mm
